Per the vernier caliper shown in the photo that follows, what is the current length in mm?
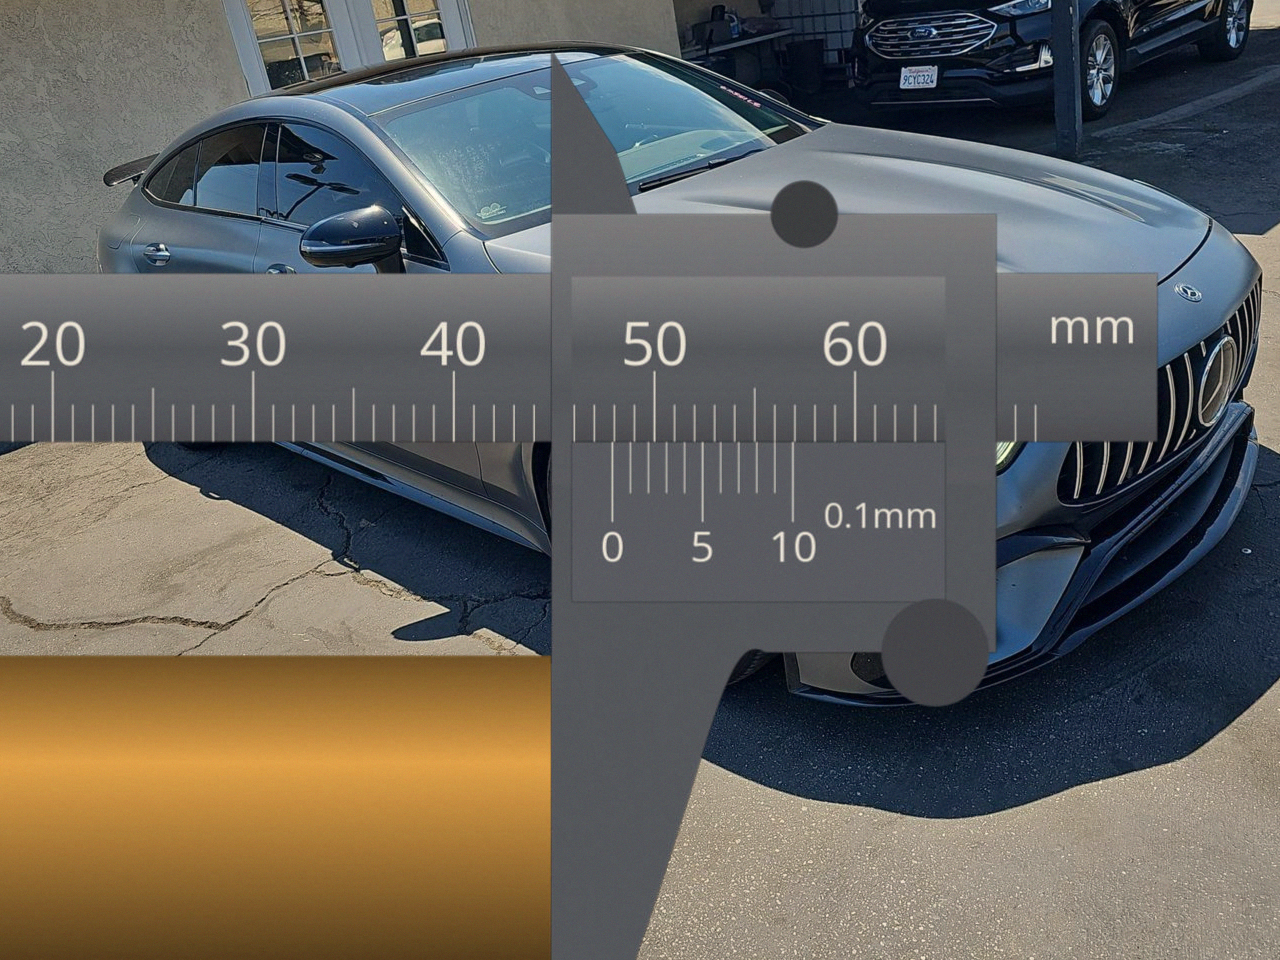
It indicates 47.9 mm
